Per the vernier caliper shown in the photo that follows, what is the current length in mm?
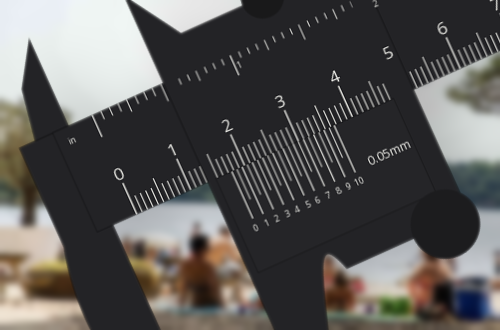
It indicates 17.6 mm
